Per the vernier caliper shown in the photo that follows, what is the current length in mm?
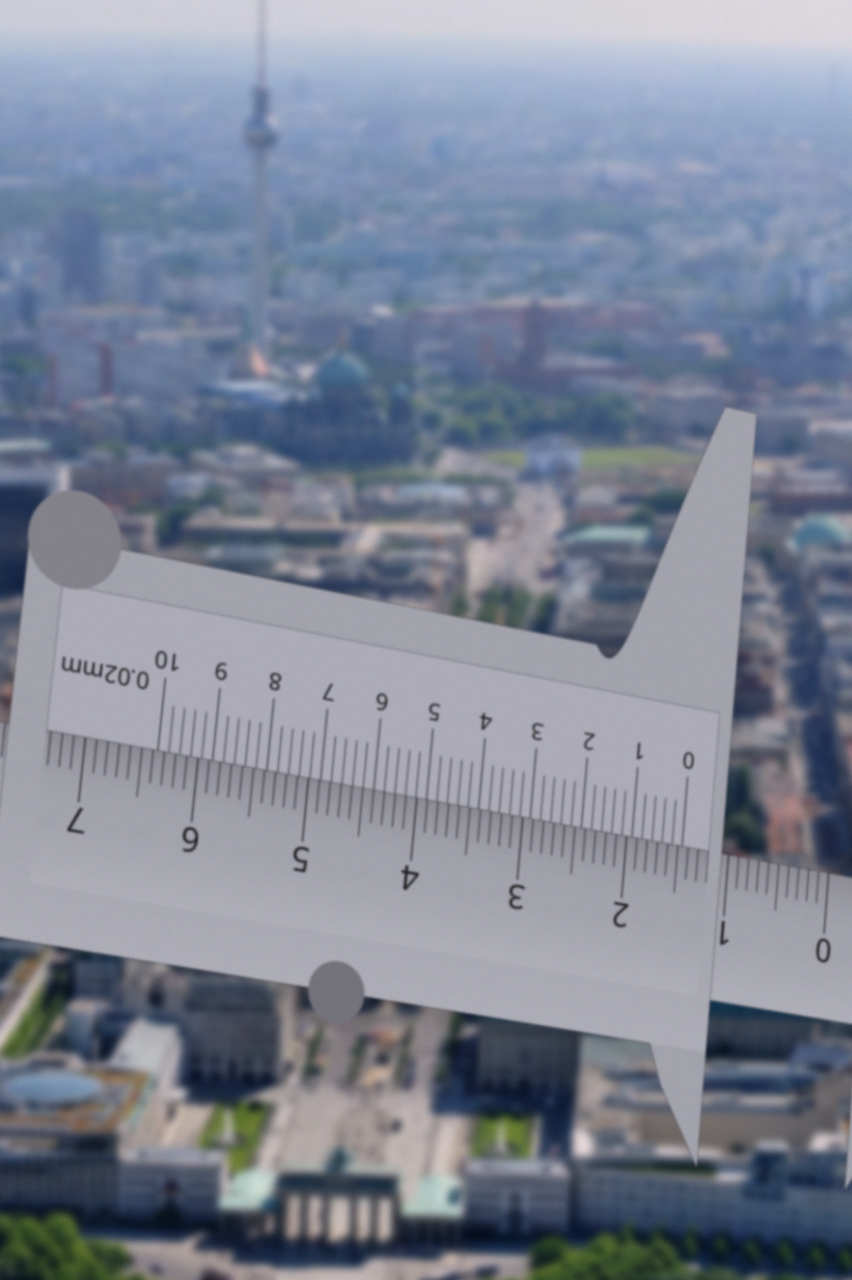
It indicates 14.6 mm
